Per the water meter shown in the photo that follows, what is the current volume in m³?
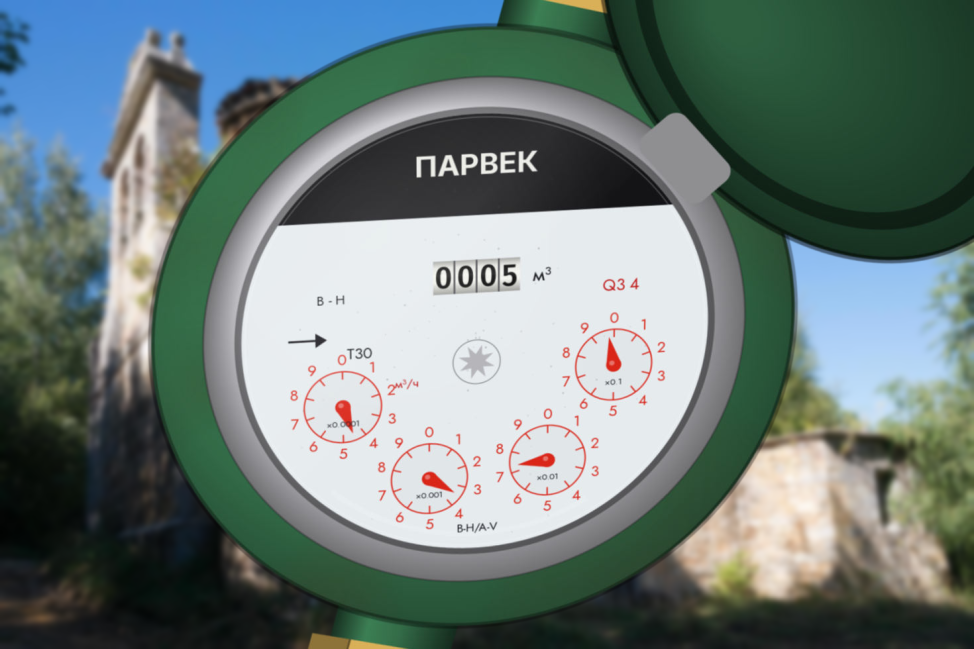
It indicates 4.9734 m³
